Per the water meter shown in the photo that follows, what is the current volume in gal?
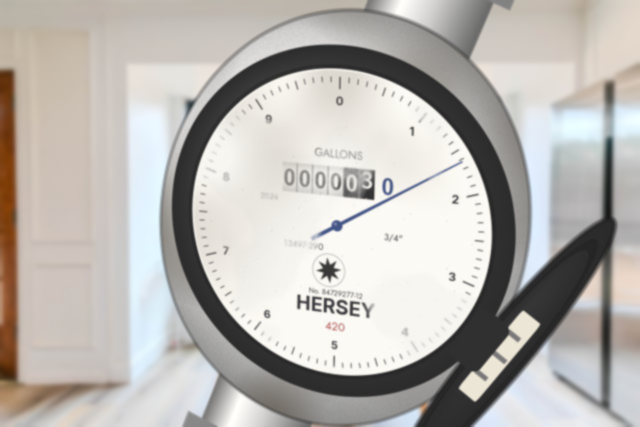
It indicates 31.6 gal
